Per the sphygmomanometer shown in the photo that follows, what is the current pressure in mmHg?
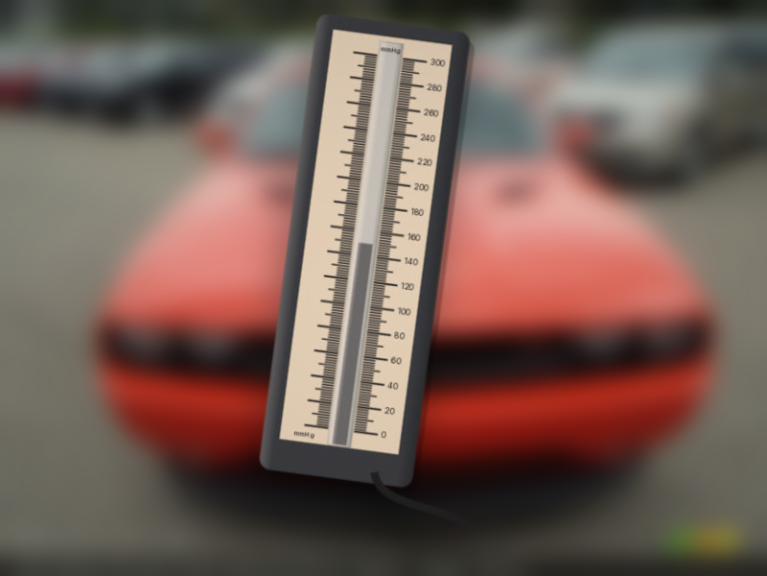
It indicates 150 mmHg
